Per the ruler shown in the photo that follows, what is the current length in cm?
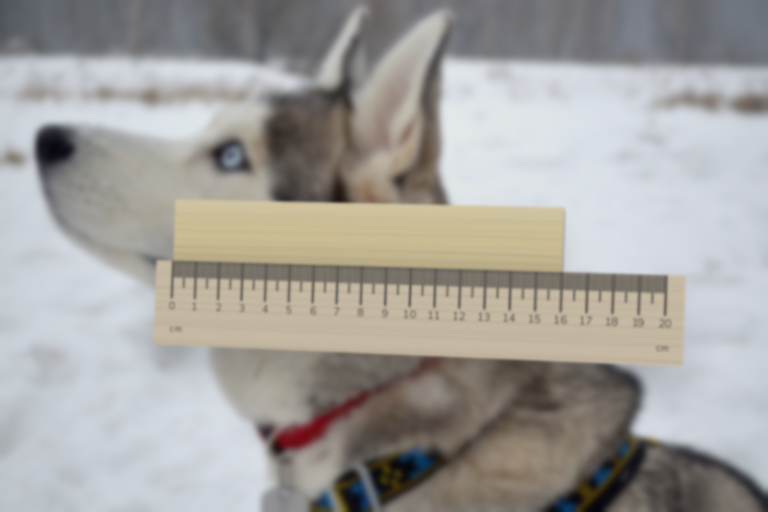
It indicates 16 cm
